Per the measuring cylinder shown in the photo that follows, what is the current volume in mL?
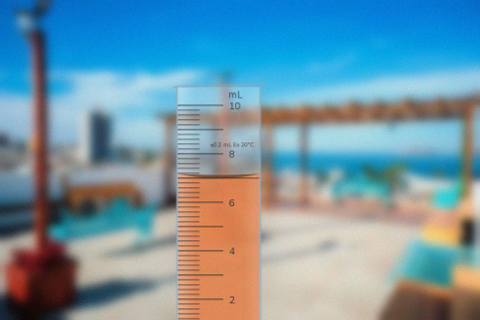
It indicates 7 mL
